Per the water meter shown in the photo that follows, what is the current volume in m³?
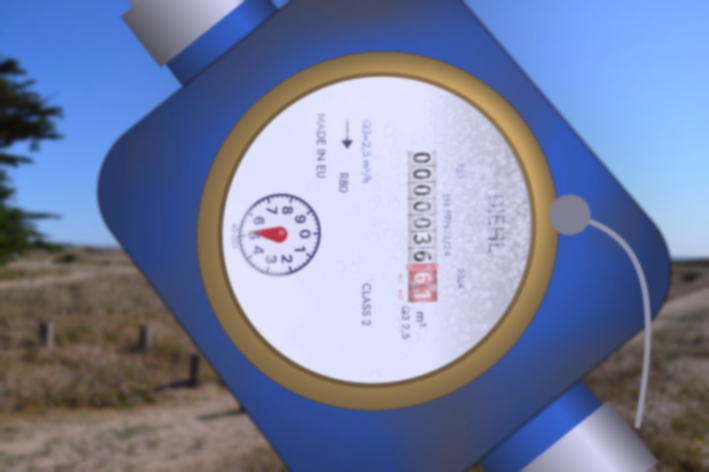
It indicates 36.615 m³
